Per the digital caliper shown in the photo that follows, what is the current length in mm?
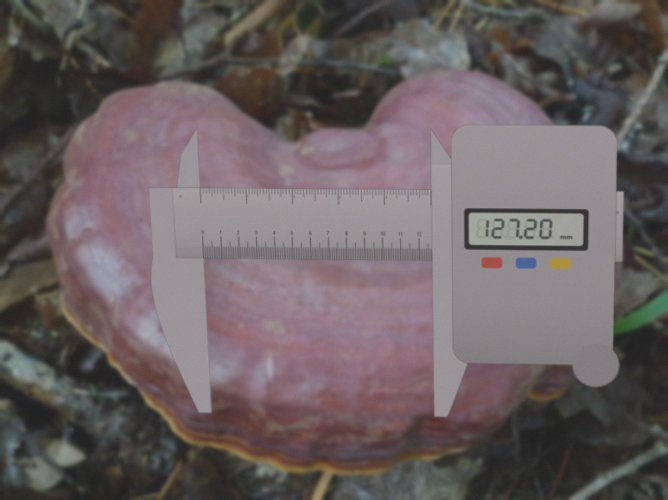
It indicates 127.20 mm
